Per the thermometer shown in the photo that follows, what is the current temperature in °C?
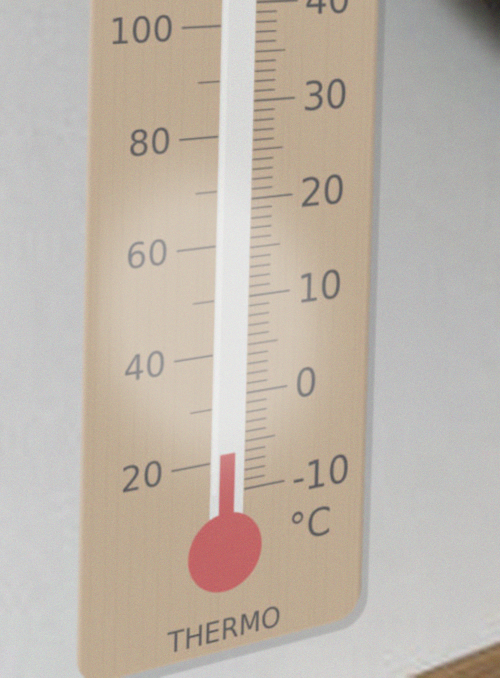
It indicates -6 °C
